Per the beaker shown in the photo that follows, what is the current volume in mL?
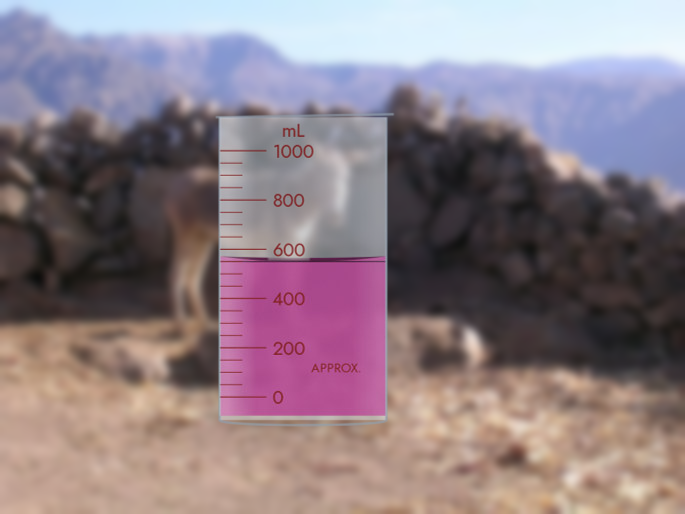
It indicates 550 mL
